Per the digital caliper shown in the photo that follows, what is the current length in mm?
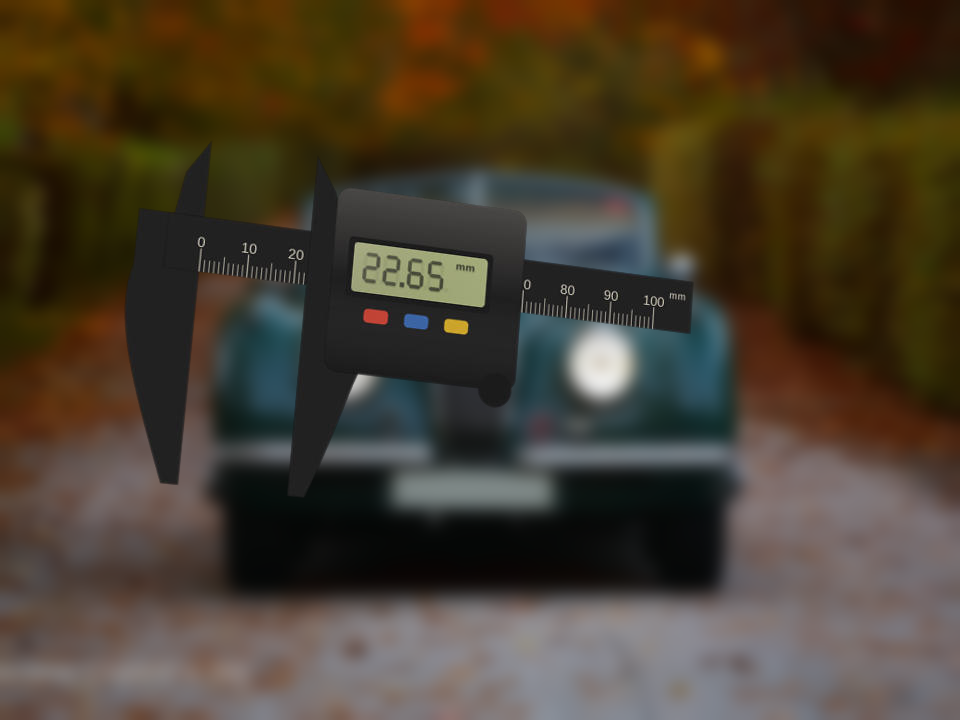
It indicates 22.65 mm
